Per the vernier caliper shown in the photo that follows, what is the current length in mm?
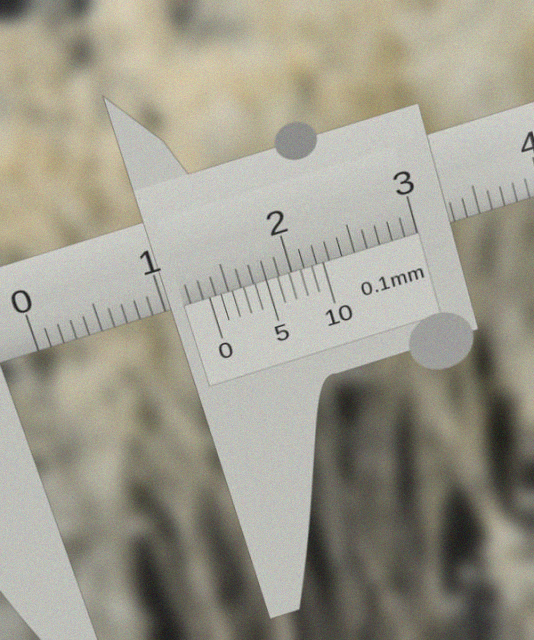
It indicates 13.5 mm
